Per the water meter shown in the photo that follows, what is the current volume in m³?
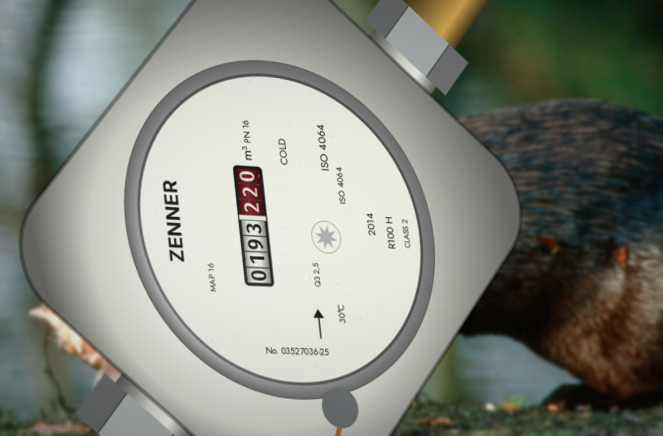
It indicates 193.220 m³
